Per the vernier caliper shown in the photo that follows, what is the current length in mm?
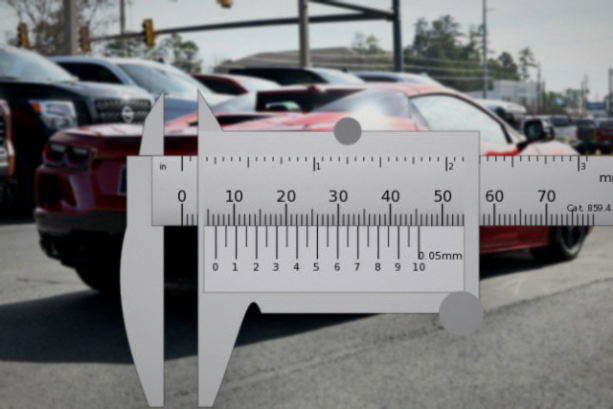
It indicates 6.5 mm
